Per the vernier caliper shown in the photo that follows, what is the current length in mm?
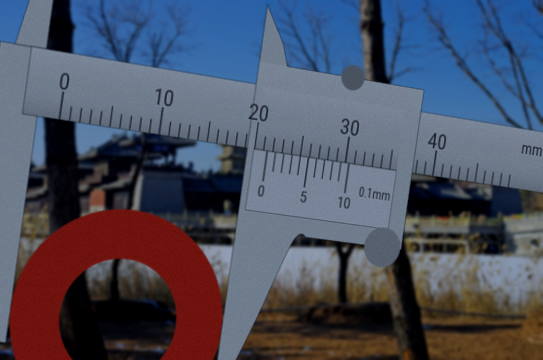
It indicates 21.4 mm
